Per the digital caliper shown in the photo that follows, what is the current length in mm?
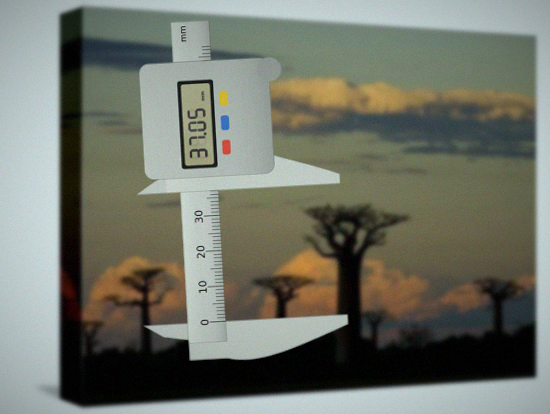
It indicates 37.05 mm
